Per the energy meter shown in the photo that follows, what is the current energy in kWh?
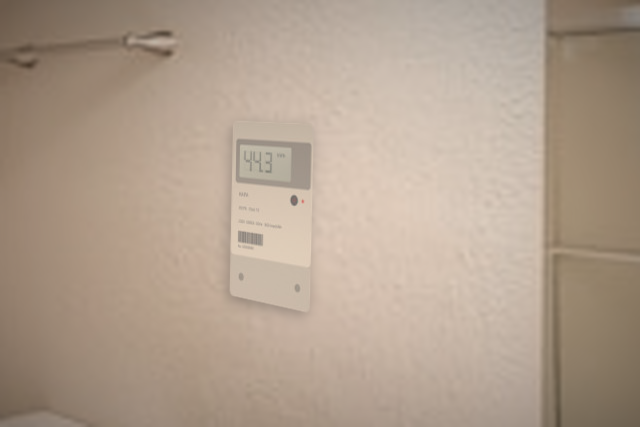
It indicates 44.3 kWh
